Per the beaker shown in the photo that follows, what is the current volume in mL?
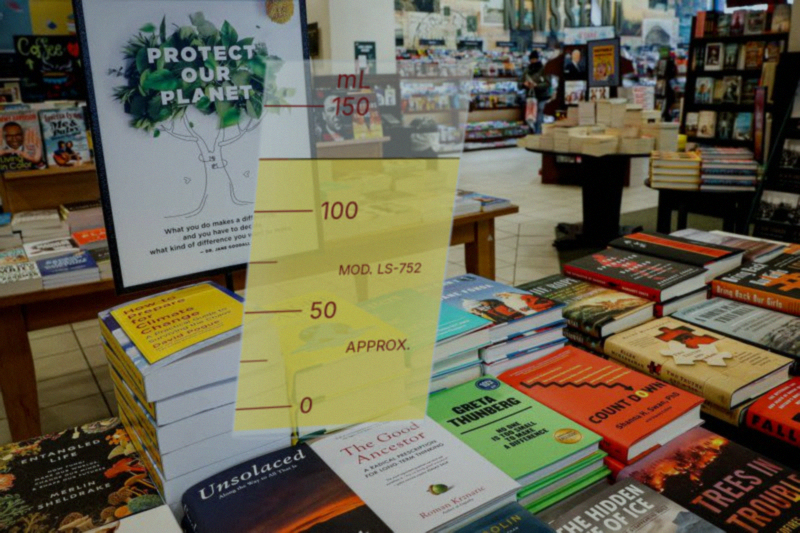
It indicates 125 mL
